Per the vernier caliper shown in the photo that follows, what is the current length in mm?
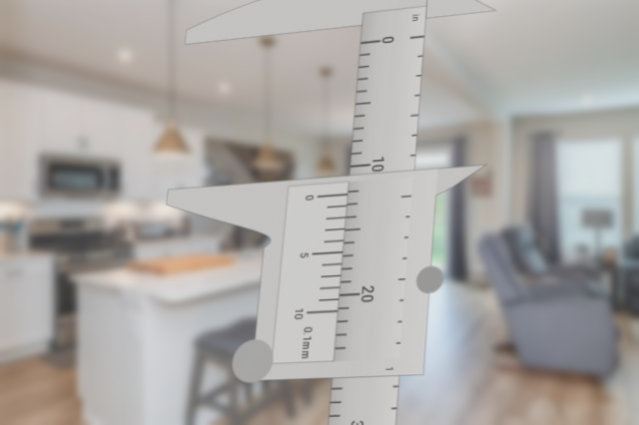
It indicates 12.2 mm
